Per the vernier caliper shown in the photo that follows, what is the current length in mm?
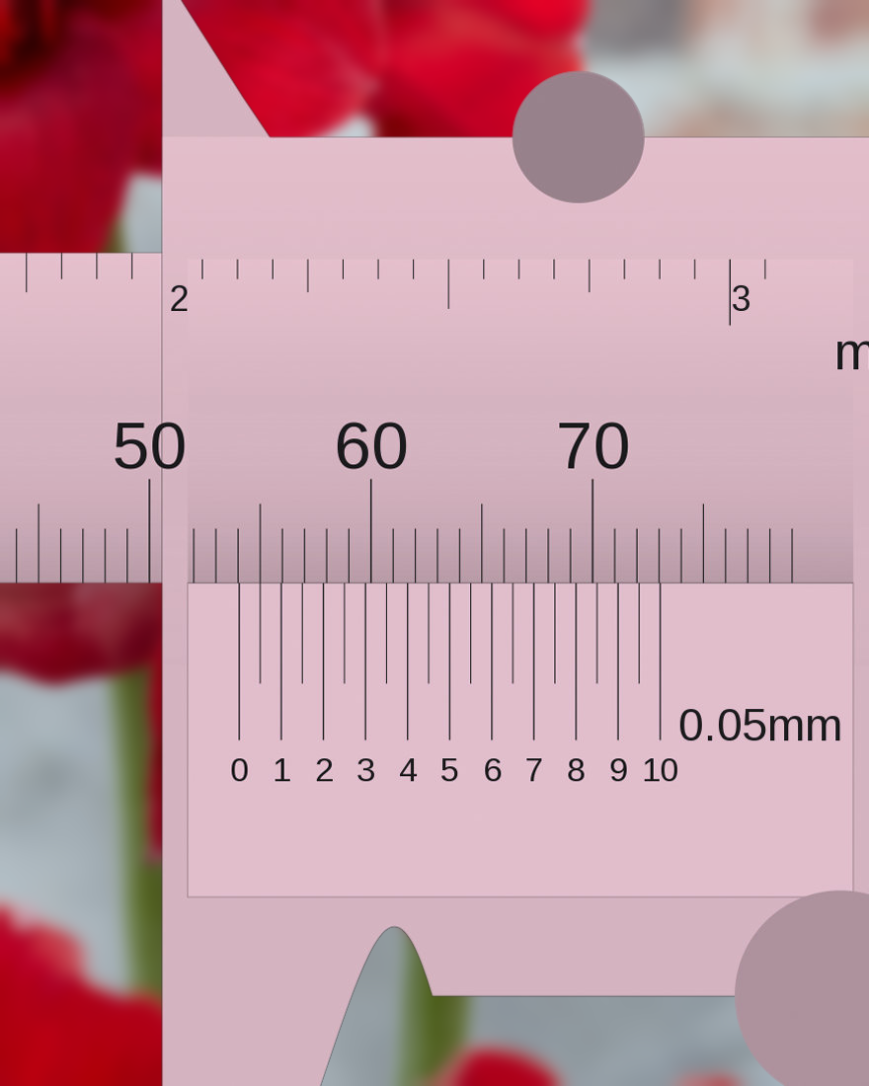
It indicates 54.05 mm
